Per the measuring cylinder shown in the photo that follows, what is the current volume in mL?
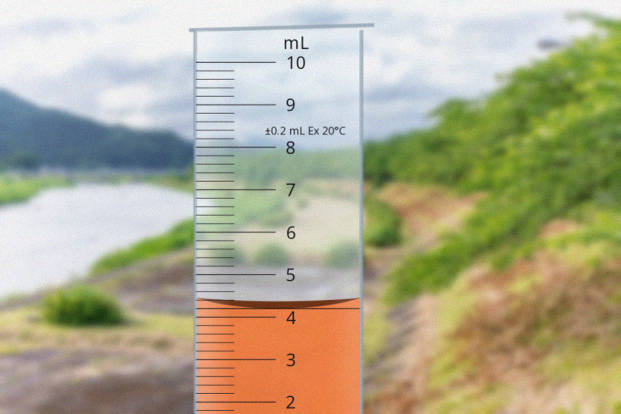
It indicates 4.2 mL
